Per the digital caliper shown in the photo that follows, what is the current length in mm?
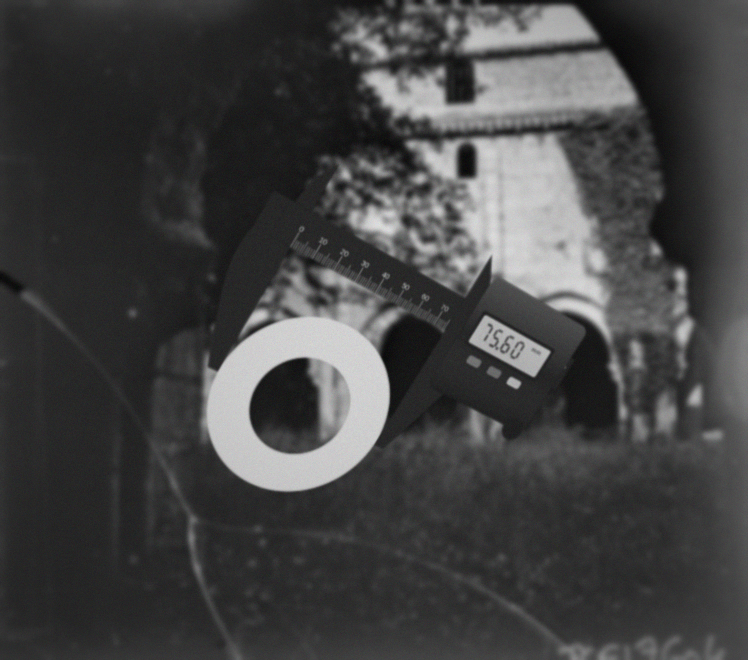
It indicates 75.60 mm
